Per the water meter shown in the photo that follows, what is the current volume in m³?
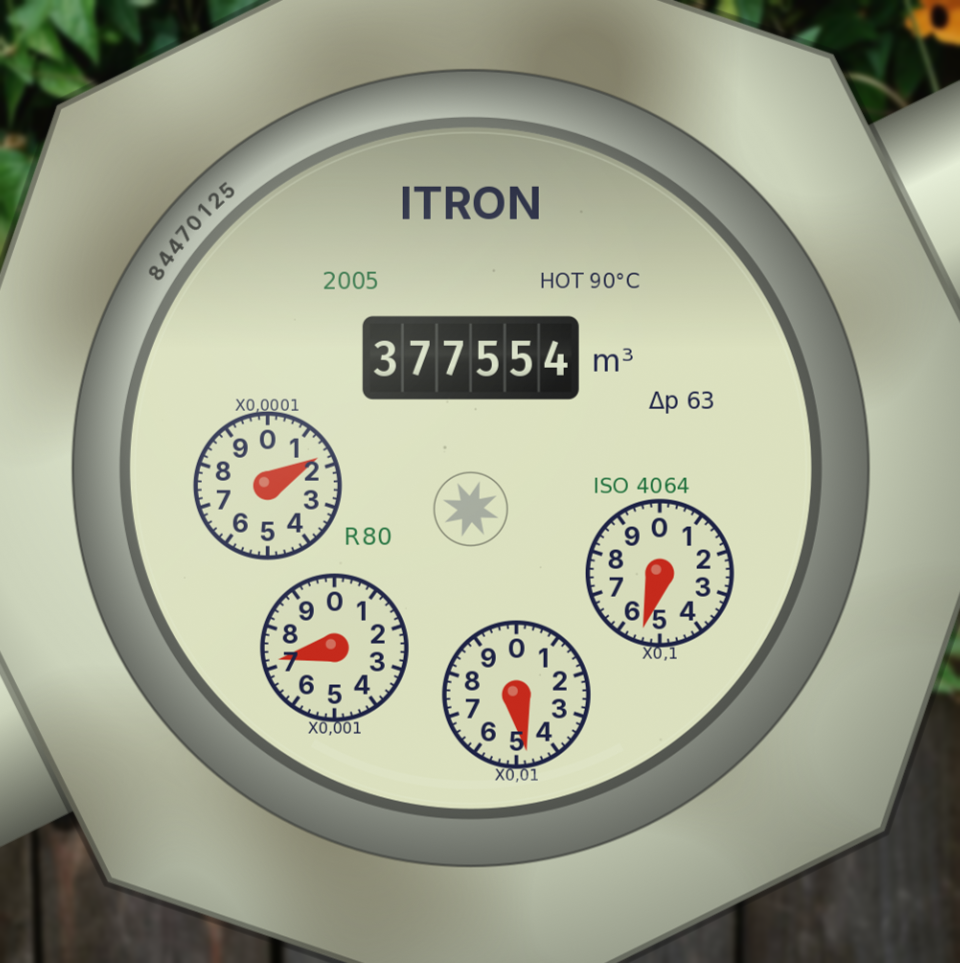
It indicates 377554.5471 m³
